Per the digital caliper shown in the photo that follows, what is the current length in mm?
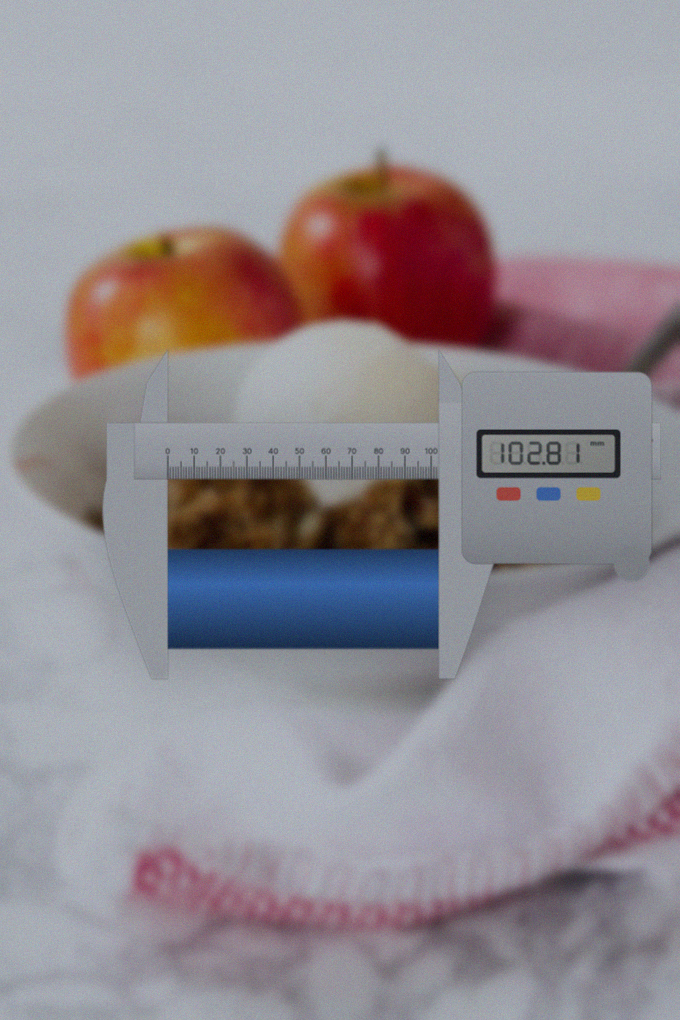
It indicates 102.81 mm
